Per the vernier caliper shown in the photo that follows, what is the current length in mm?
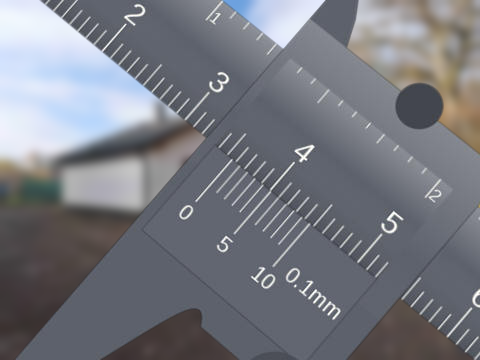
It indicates 35.6 mm
